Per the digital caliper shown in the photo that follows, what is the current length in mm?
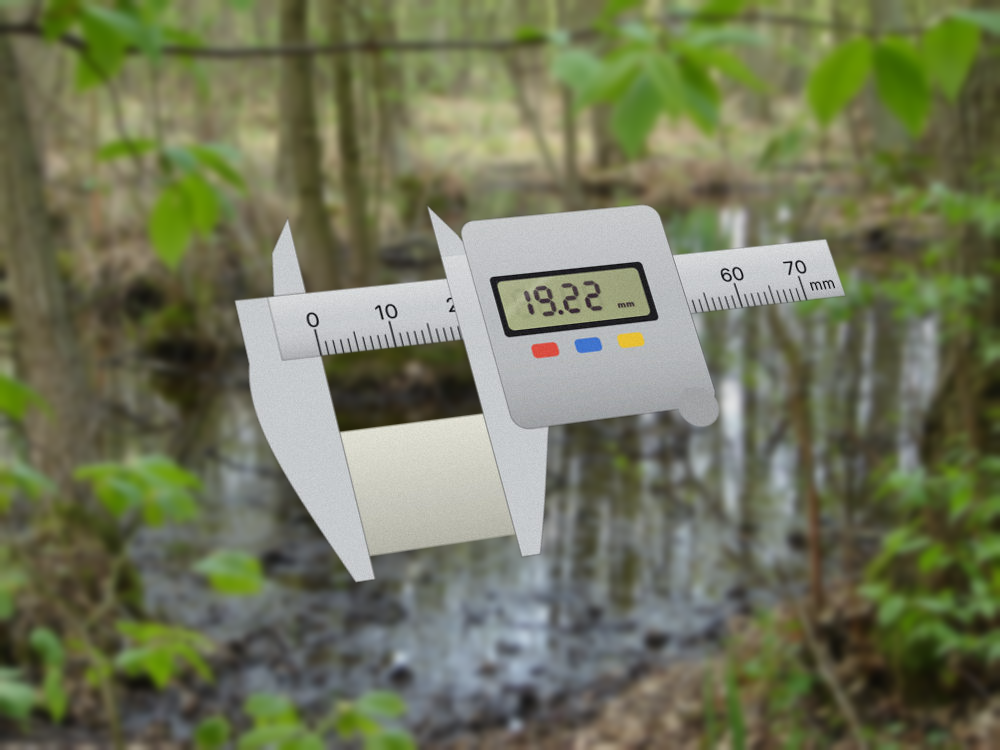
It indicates 19.22 mm
